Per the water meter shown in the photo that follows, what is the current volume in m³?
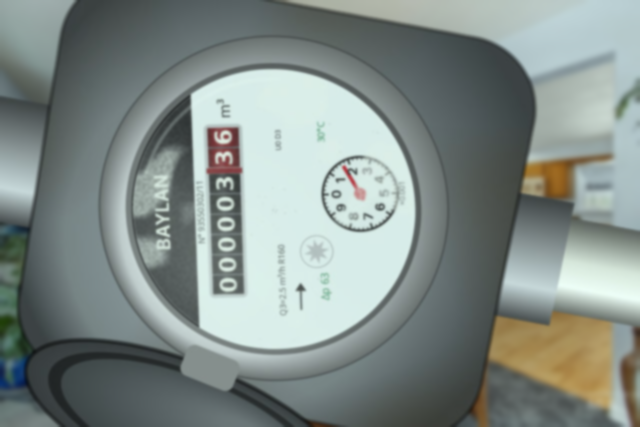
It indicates 3.361 m³
